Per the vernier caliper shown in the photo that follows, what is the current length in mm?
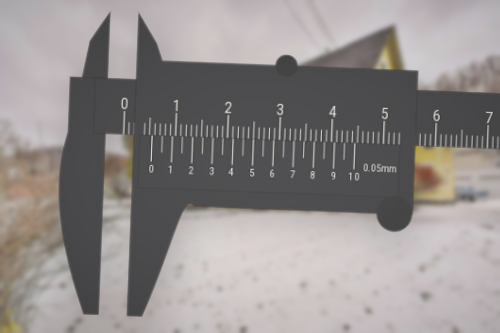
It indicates 5.5 mm
